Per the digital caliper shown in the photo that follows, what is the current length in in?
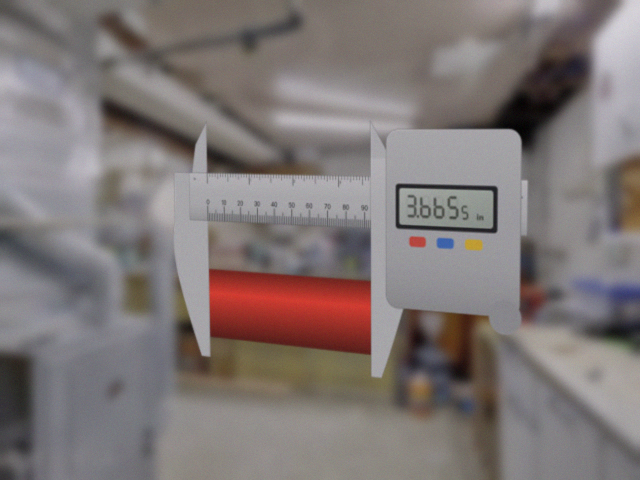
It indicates 3.6655 in
